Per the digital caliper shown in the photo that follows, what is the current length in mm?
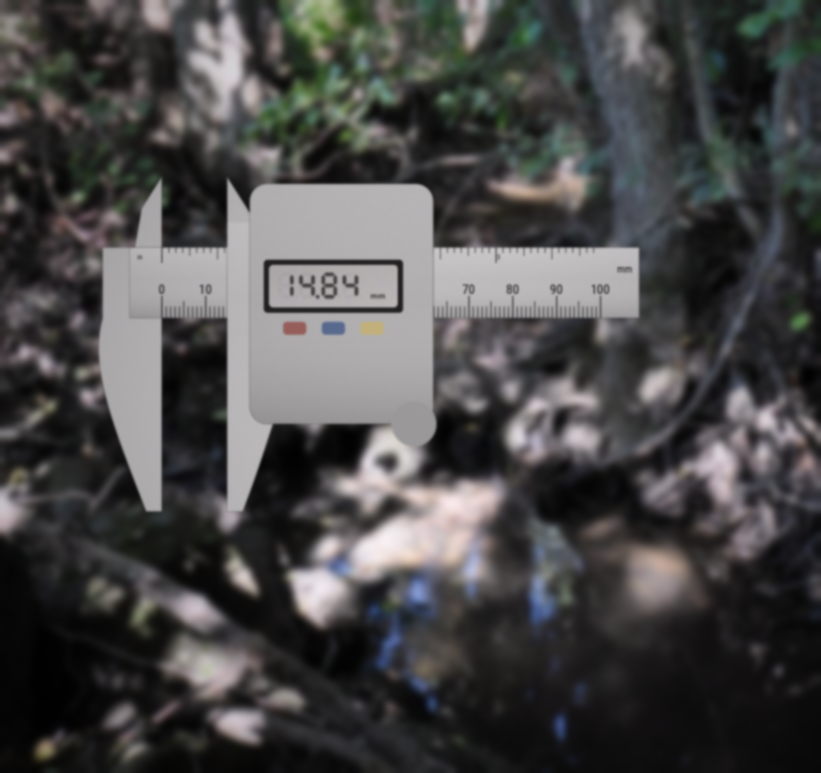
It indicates 14.84 mm
